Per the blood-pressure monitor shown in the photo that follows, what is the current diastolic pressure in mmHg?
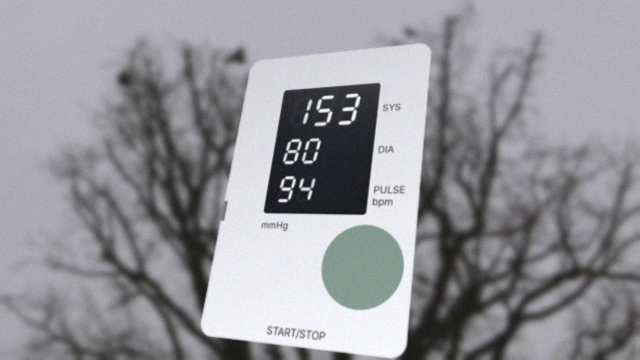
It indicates 80 mmHg
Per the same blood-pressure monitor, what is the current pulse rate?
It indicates 94 bpm
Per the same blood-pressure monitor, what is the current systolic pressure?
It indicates 153 mmHg
